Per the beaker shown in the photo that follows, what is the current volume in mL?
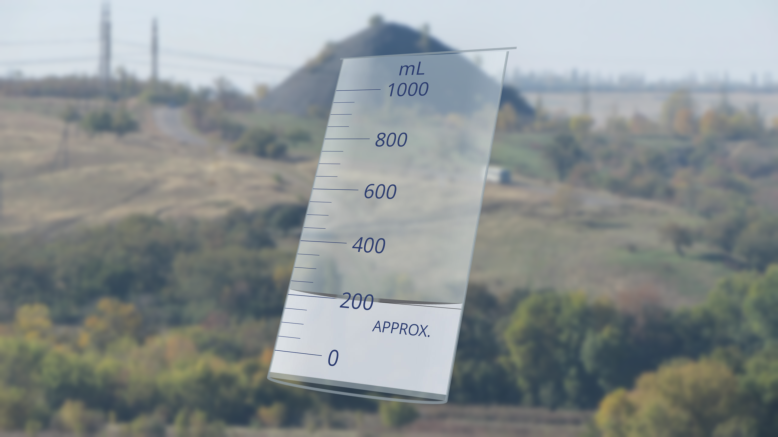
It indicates 200 mL
